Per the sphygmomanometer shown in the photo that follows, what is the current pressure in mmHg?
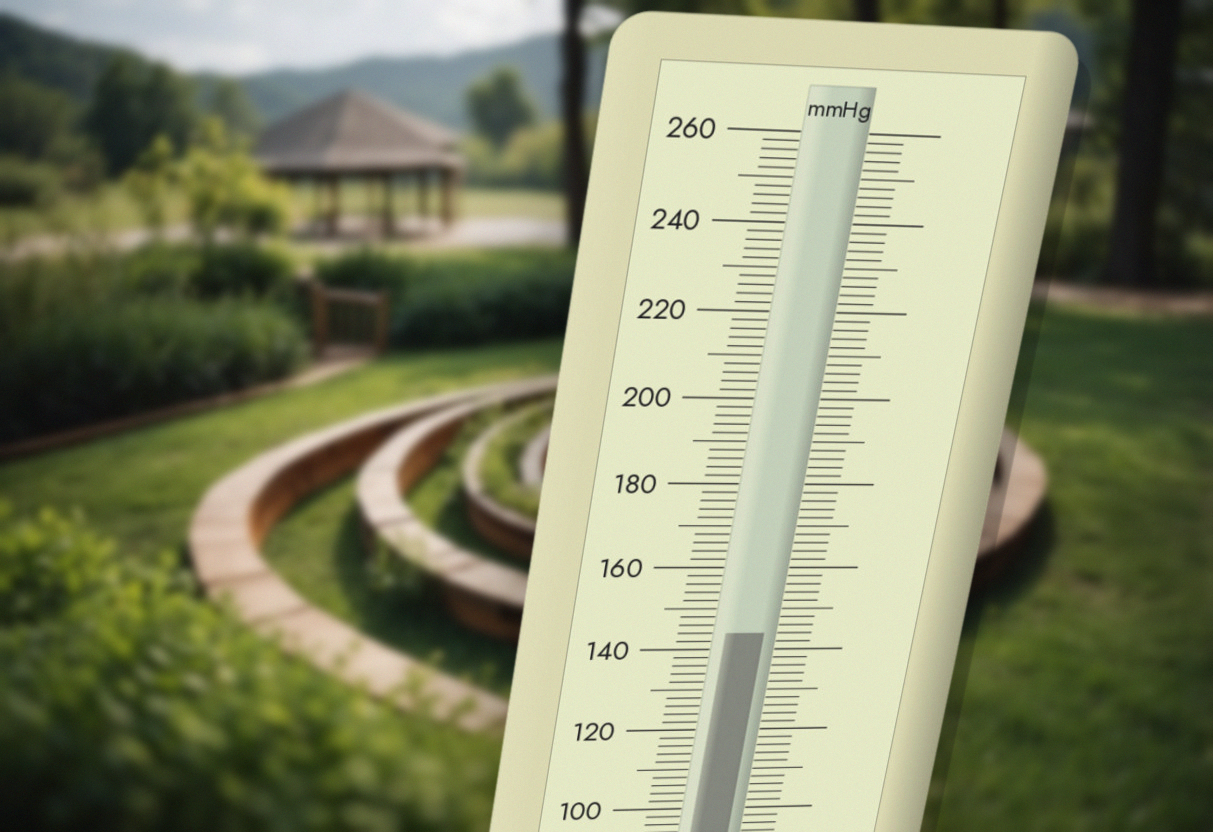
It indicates 144 mmHg
